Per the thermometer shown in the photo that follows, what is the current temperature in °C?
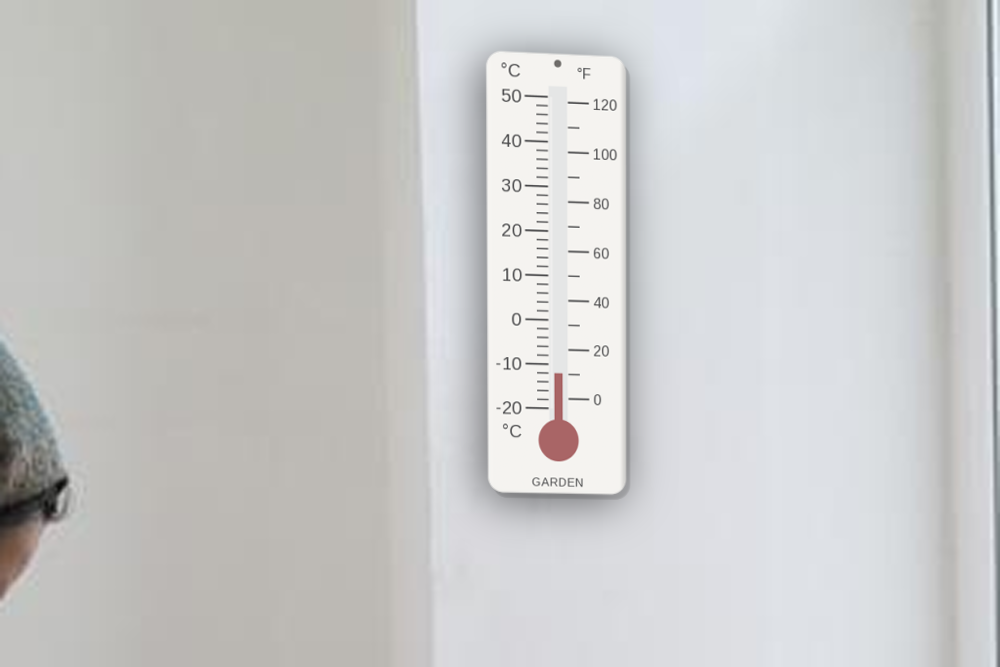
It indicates -12 °C
